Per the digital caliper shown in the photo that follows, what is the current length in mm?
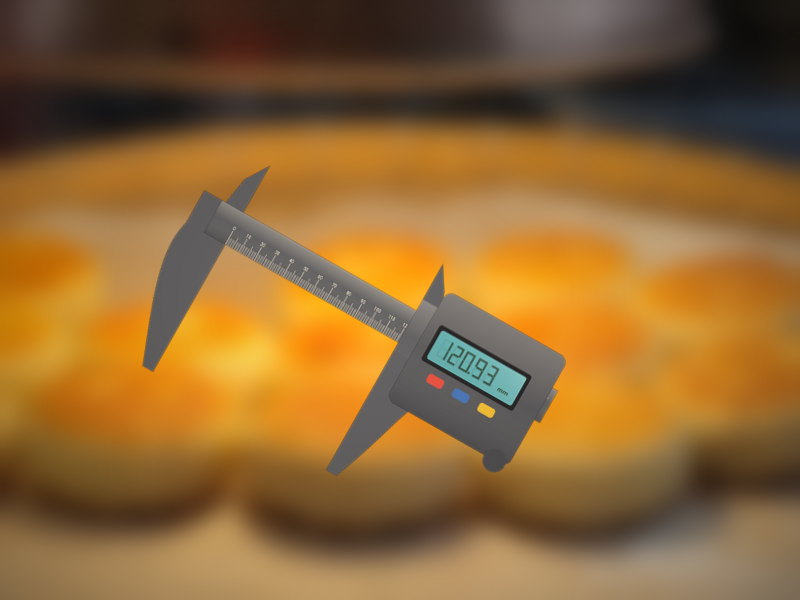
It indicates 120.93 mm
